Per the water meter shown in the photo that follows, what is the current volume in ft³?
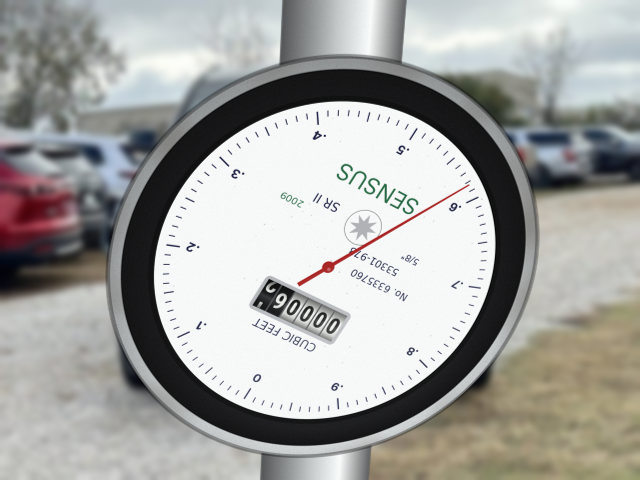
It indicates 61.58 ft³
